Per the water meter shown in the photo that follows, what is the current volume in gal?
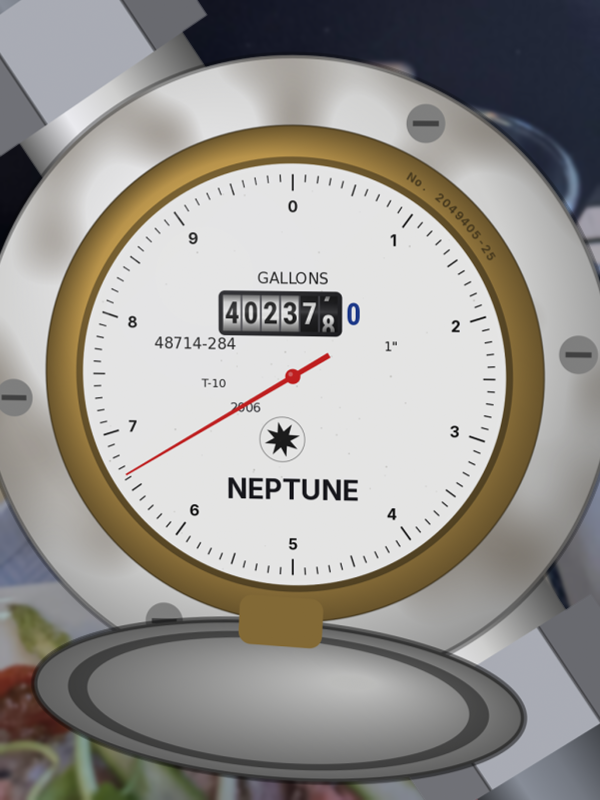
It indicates 4023776.6 gal
